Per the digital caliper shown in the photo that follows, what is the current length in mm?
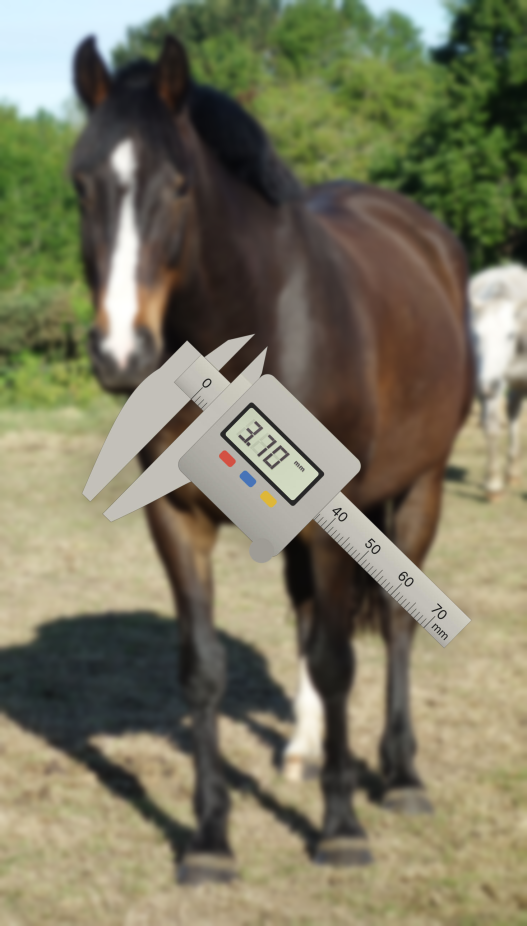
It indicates 3.70 mm
